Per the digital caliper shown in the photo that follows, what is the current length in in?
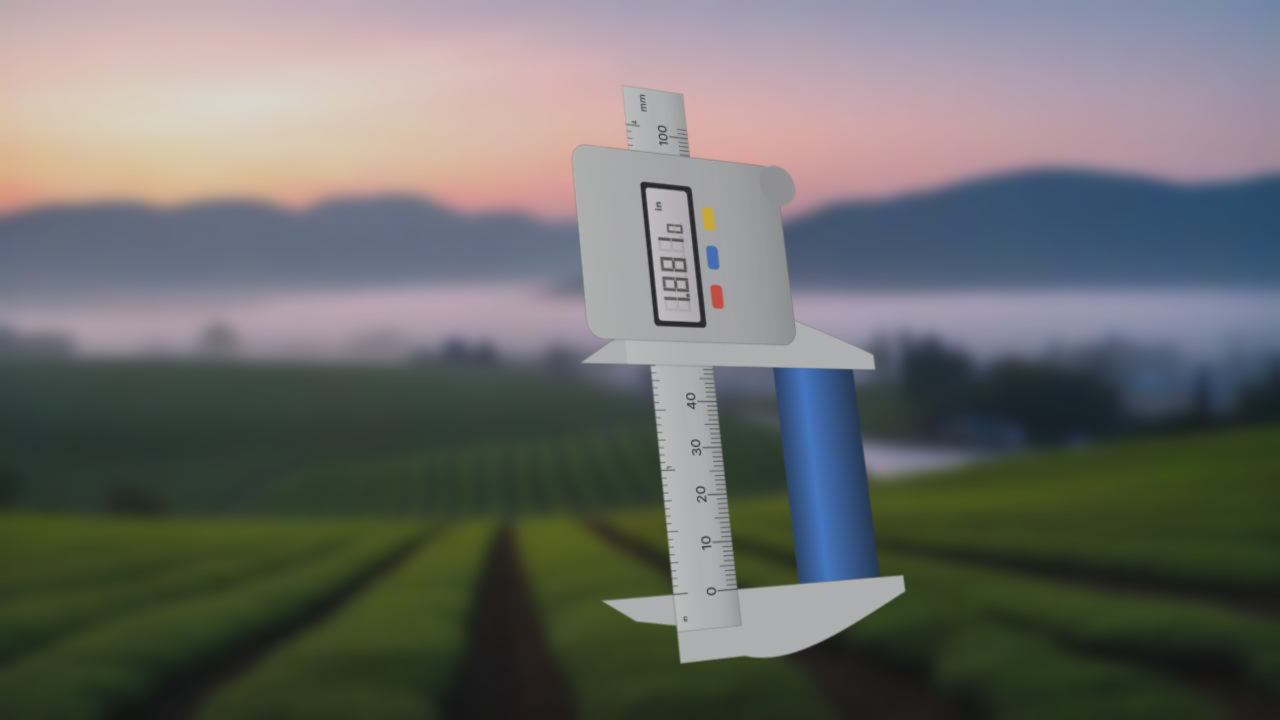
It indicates 1.8810 in
